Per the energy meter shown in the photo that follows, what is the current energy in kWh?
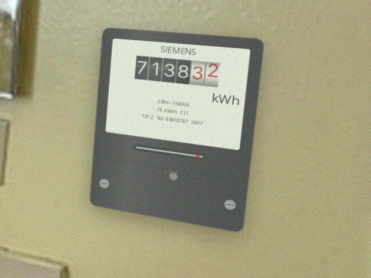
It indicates 7138.32 kWh
